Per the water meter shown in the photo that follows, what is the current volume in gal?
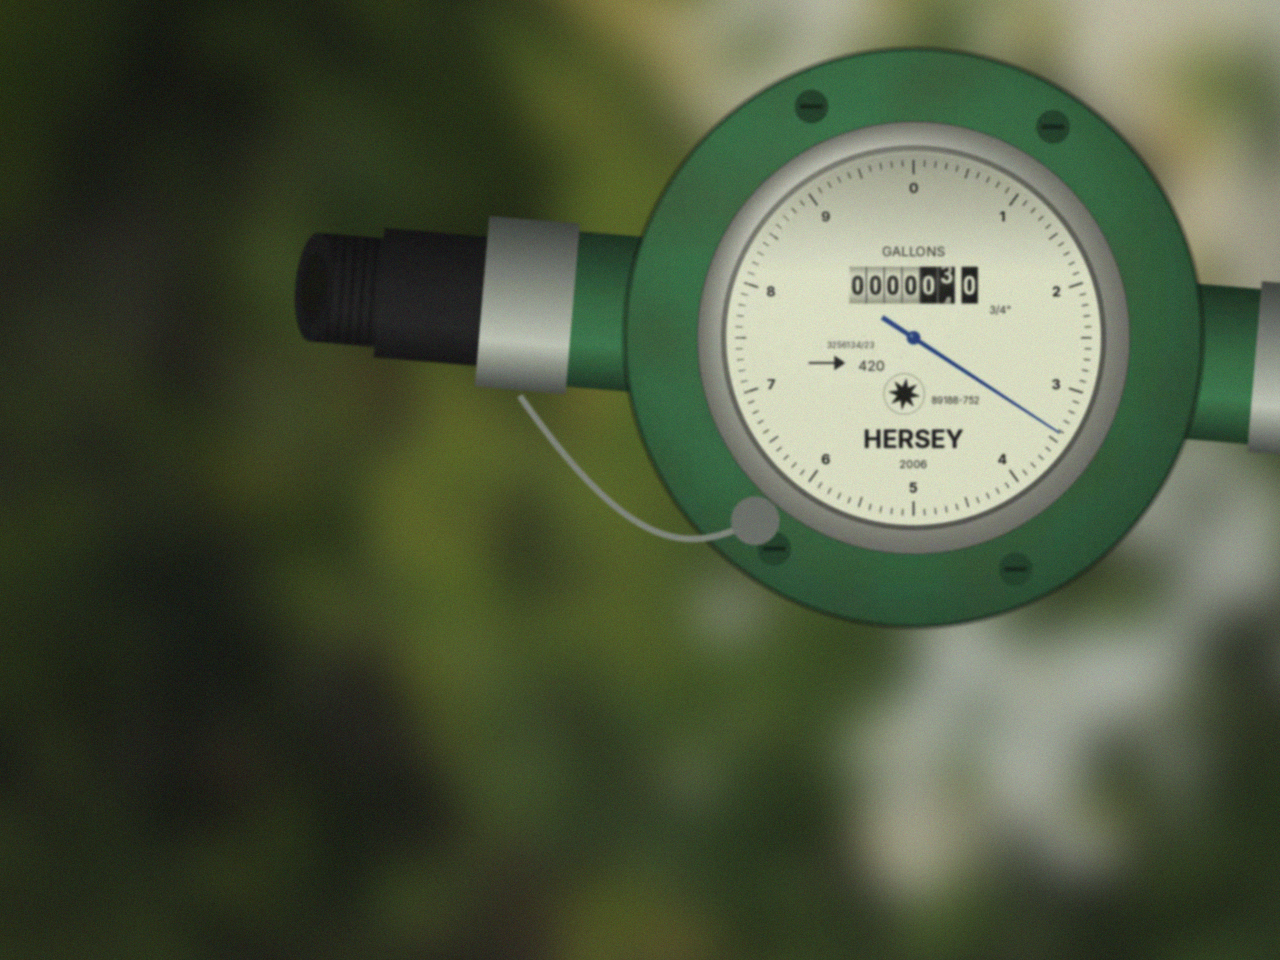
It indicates 33.4 gal
